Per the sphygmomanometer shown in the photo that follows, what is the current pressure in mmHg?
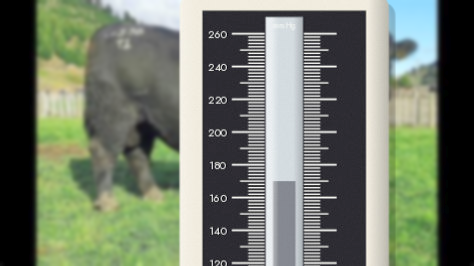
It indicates 170 mmHg
